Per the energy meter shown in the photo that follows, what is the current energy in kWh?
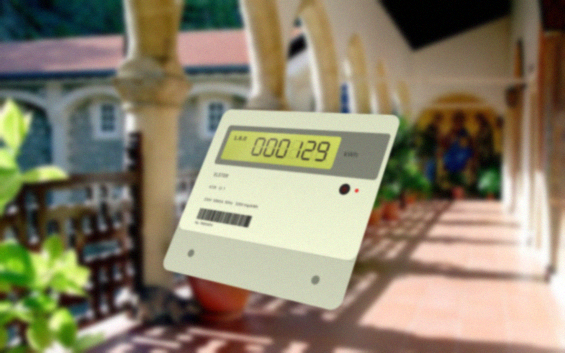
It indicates 129 kWh
